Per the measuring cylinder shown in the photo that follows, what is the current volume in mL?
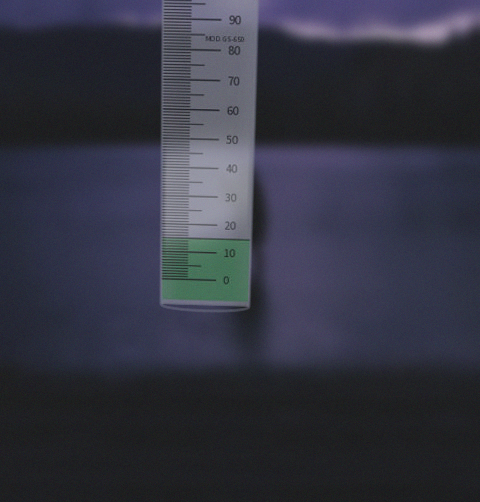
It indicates 15 mL
